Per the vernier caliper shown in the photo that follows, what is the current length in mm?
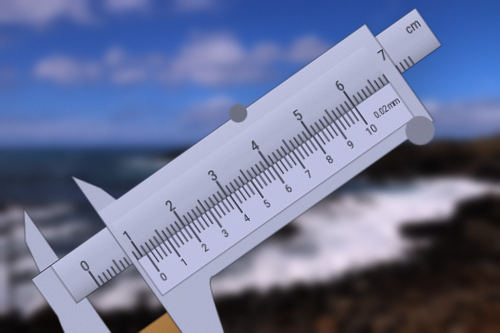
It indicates 11.0 mm
